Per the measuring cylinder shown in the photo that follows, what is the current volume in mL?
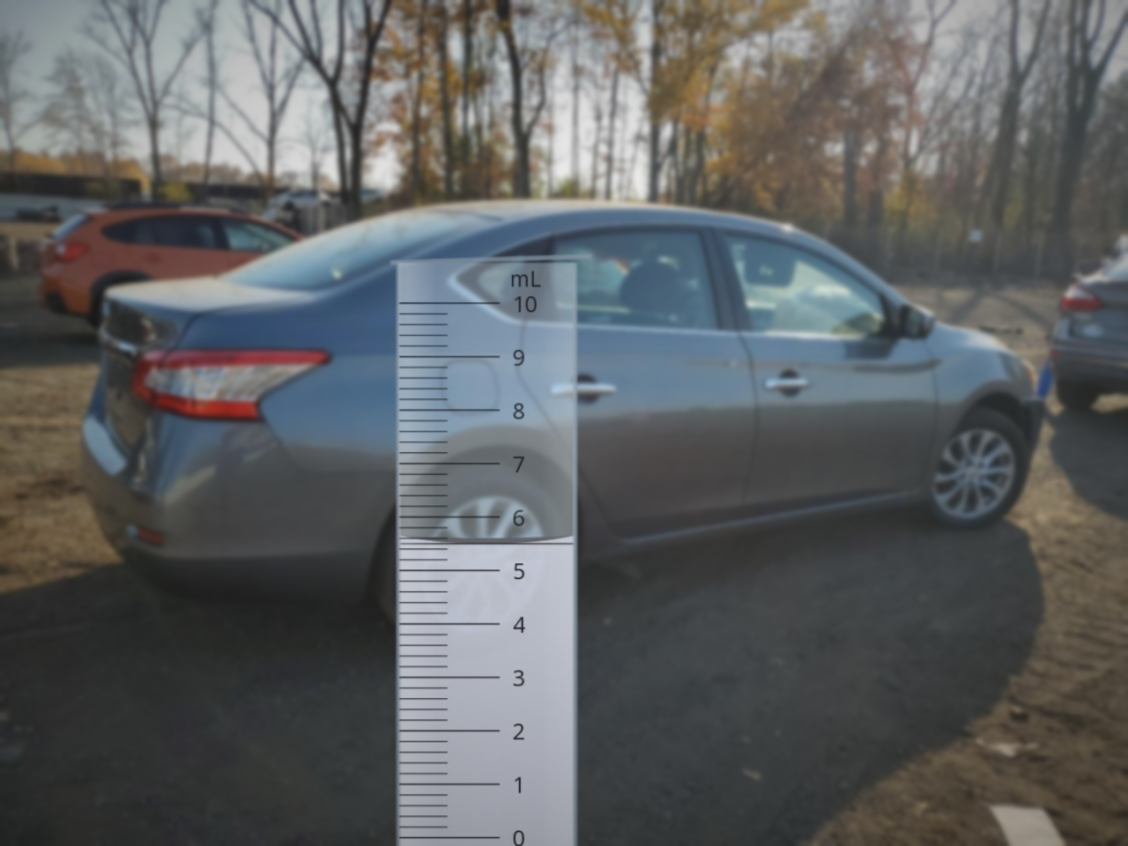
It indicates 5.5 mL
